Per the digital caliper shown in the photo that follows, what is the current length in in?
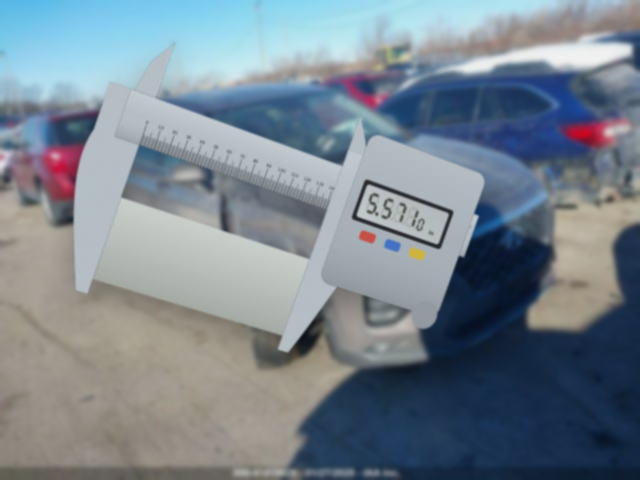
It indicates 5.5710 in
